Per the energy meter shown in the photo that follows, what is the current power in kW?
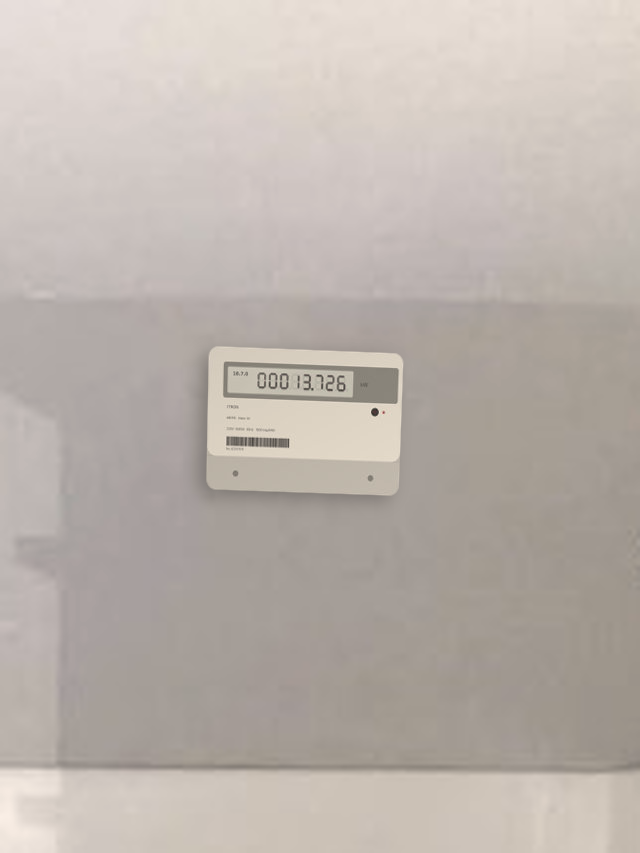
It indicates 13.726 kW
